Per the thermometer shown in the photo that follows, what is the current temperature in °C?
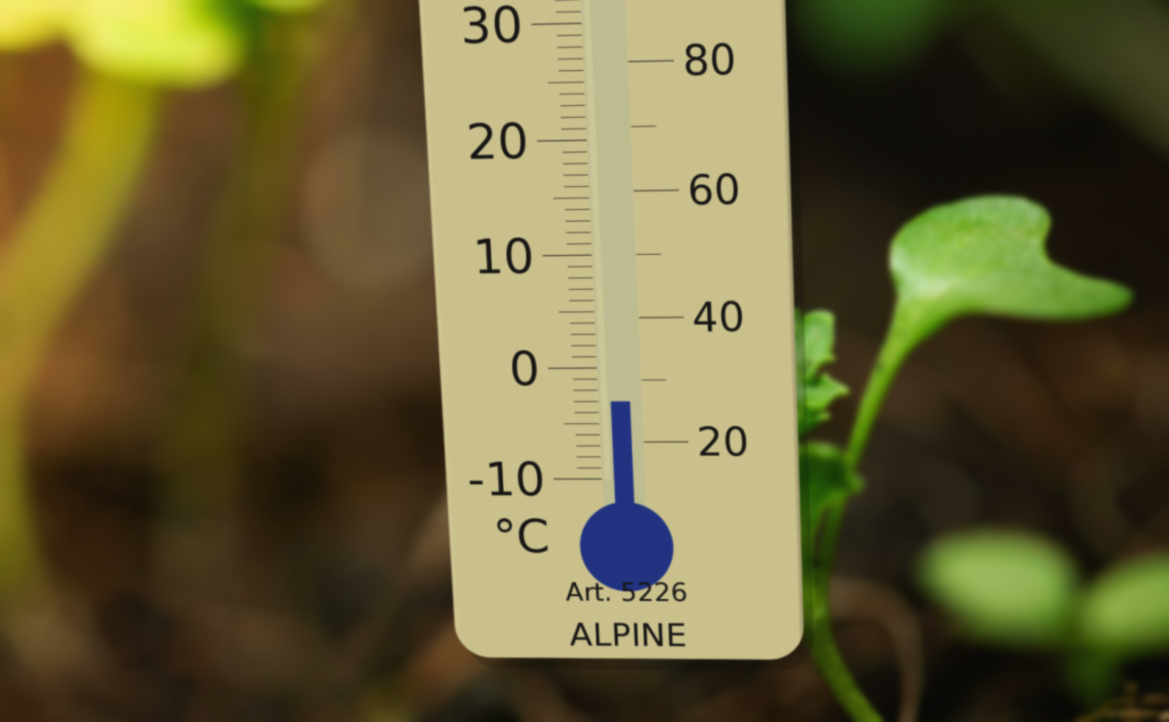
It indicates -3 °C
